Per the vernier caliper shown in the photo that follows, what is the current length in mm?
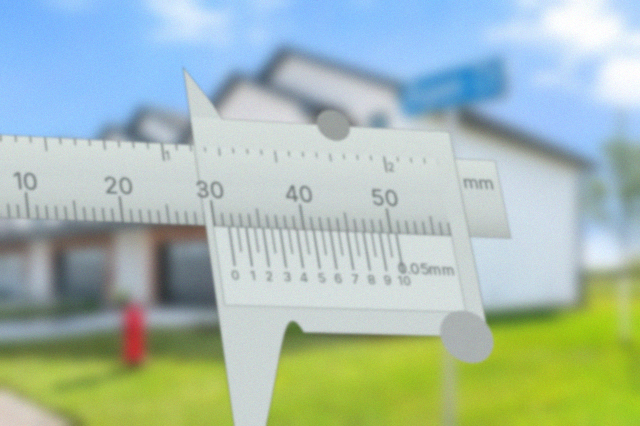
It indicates 31.6 mm
